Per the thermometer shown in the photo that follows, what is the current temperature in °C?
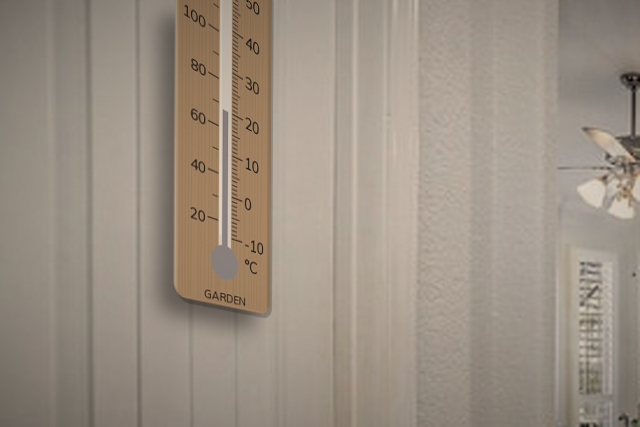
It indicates 20 °C
